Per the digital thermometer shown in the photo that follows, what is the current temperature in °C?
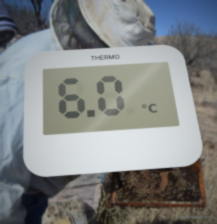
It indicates 6.0 °C
